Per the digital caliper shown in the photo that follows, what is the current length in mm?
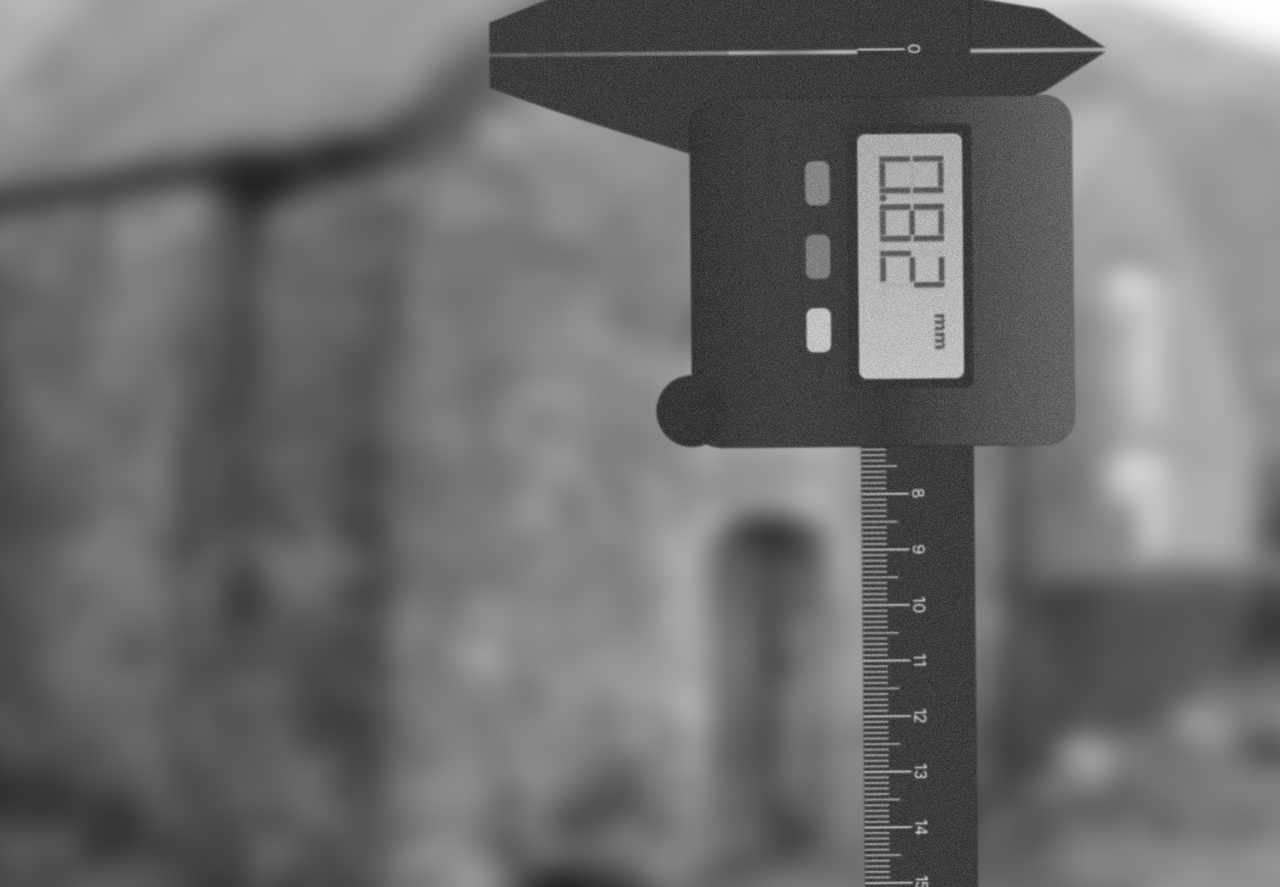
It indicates 0.82 mm
